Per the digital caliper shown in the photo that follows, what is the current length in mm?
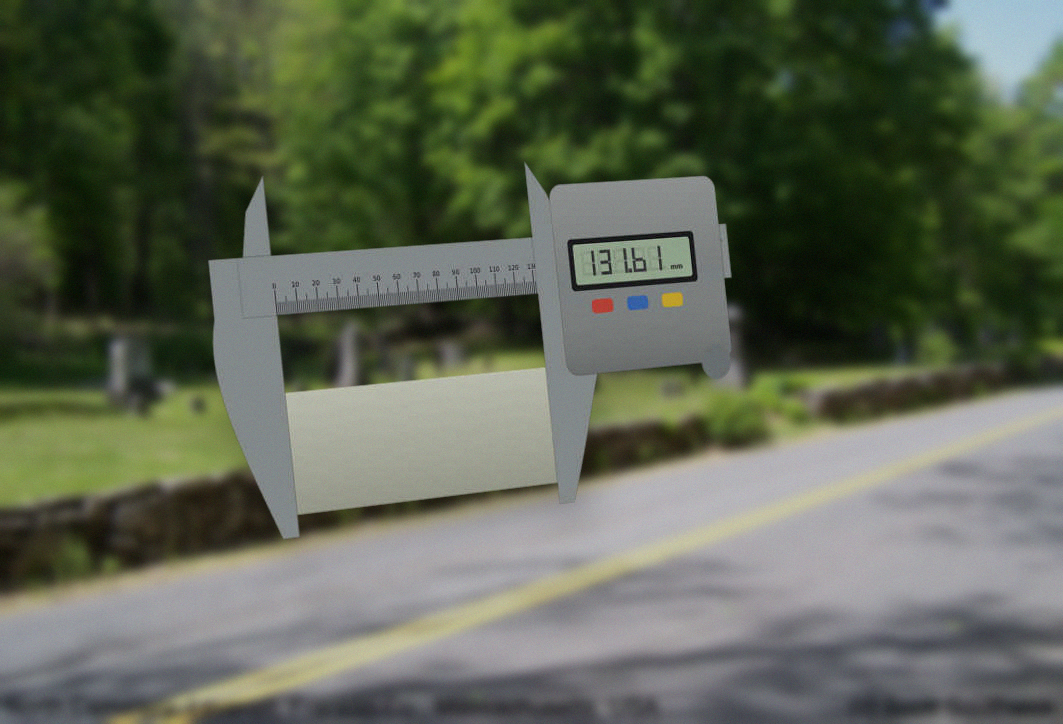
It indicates 131.61 mm
